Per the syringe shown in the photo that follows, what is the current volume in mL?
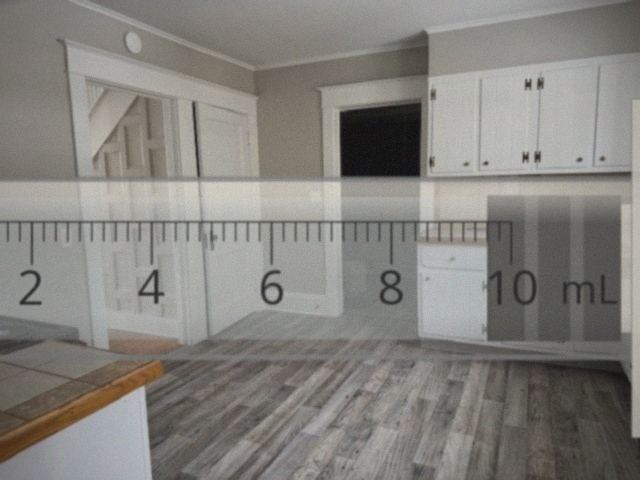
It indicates 9.6 mL
